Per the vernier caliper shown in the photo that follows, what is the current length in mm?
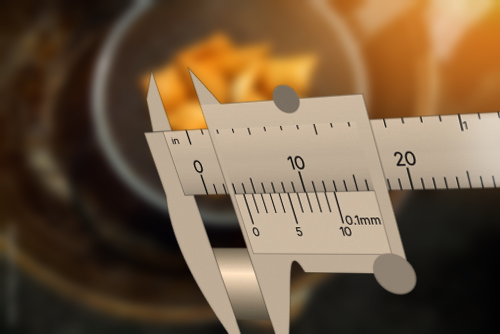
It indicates 3.8 mm
